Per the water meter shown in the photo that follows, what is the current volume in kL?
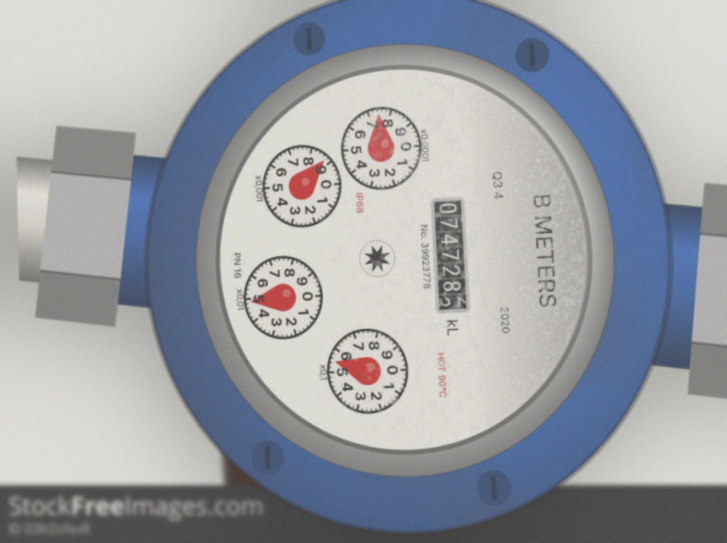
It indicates 747282.5487 kL
